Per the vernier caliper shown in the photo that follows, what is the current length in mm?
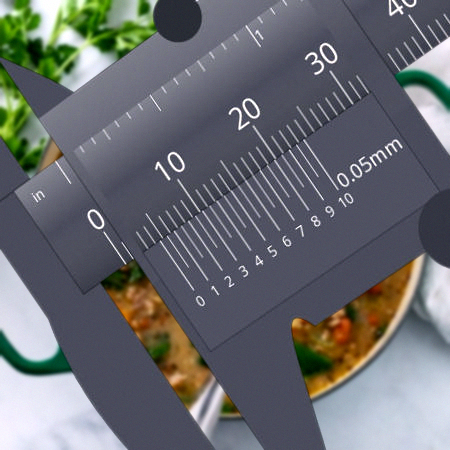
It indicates 4.6 mm
